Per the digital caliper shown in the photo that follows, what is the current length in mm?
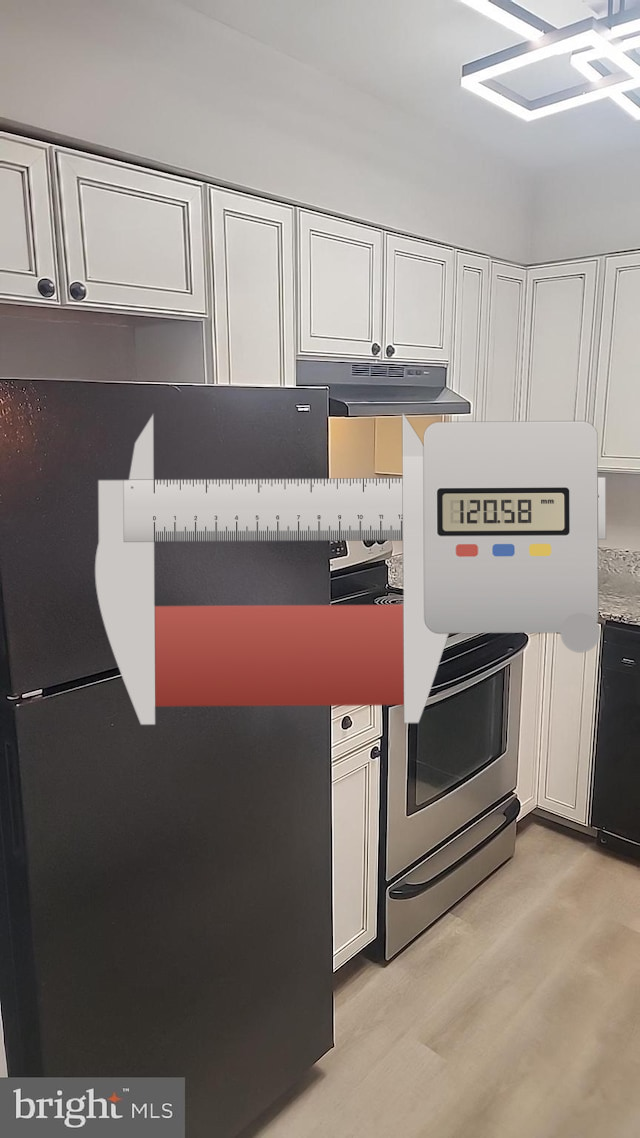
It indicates 120.58 mm
